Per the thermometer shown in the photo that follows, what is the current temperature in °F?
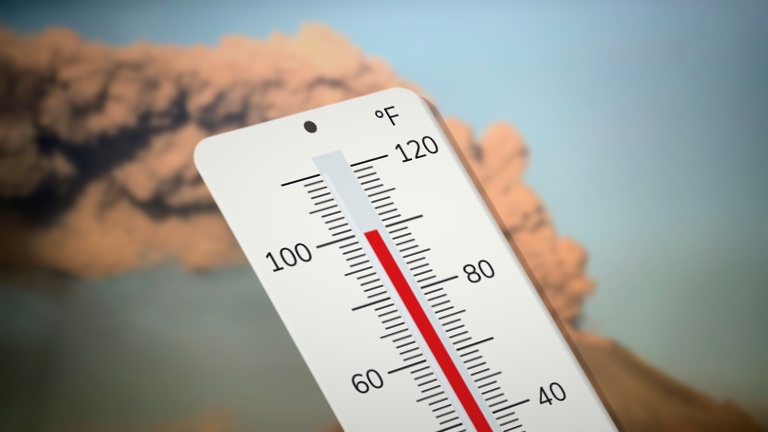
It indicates 100 °F
